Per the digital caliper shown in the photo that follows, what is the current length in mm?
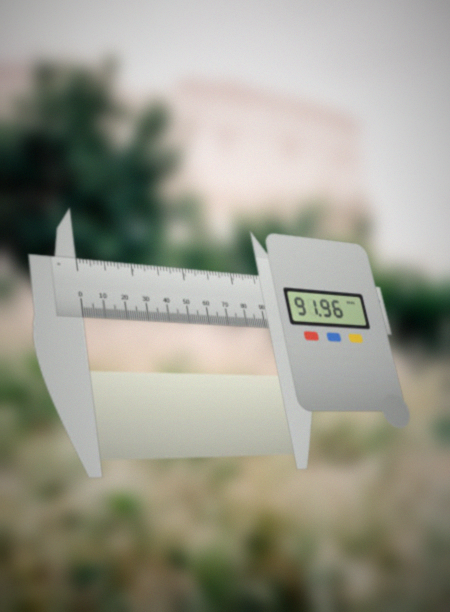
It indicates 91.96 mm
